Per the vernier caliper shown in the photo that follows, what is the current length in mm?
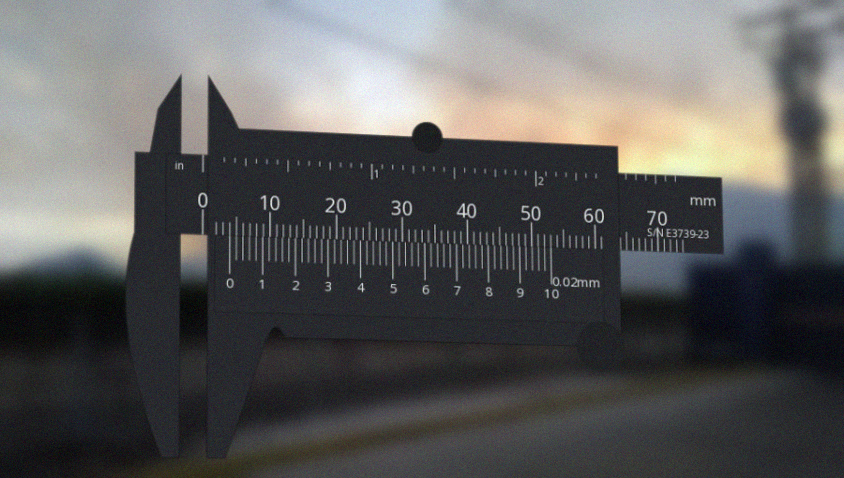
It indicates 4.0 mm
